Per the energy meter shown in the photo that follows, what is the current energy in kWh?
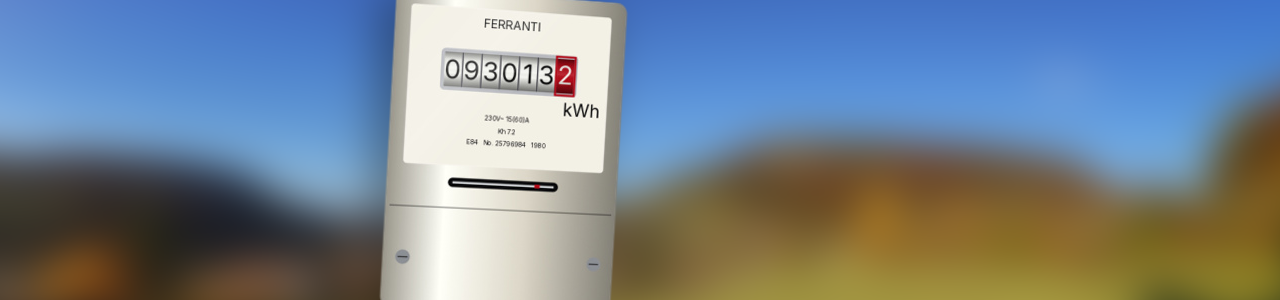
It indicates 93013.2 kWh
